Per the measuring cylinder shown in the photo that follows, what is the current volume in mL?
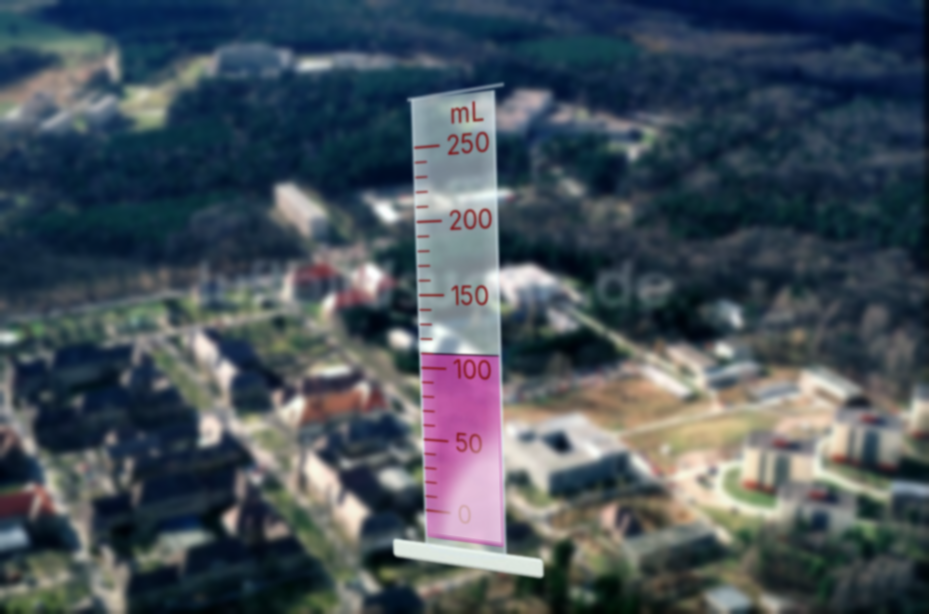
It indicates 110 mL
